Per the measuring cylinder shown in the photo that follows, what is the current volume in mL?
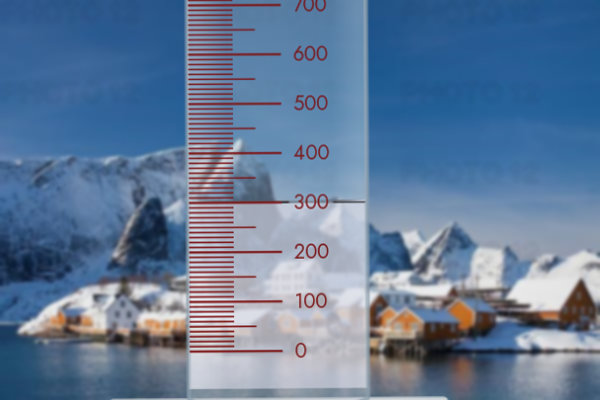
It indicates 300 mL
